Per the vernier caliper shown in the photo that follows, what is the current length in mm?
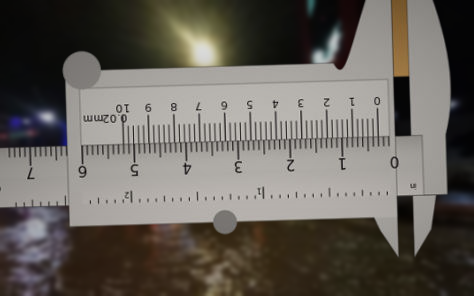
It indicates 3.0 mm
